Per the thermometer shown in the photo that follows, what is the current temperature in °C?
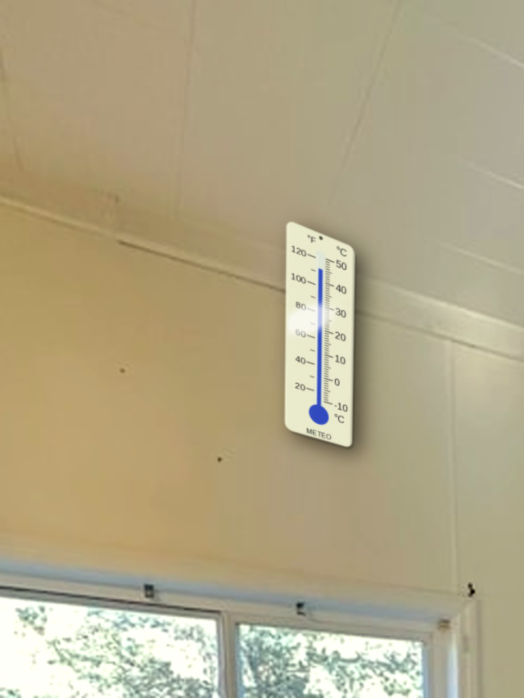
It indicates 45 °C
